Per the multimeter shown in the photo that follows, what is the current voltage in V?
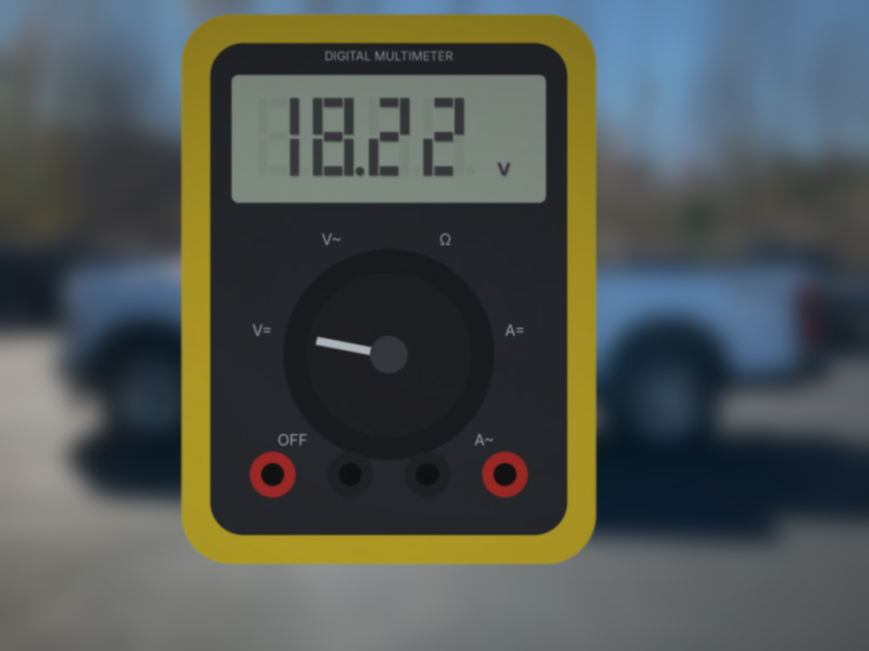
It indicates 18.22 V
